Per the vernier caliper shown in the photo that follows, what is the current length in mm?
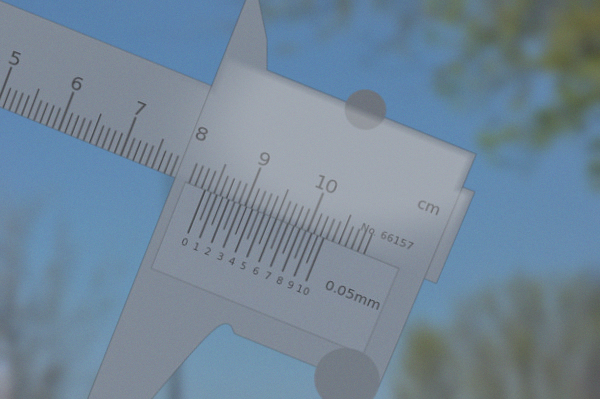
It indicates 83.6 mm
